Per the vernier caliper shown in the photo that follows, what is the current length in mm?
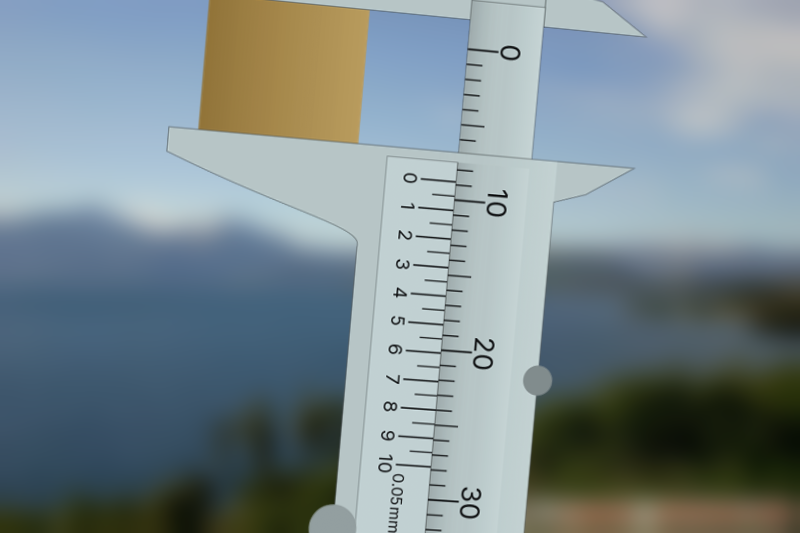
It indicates 8.8 mm
